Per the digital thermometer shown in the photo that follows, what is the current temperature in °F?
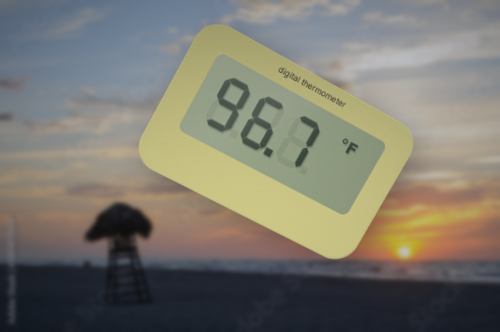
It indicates 96.7 °F
